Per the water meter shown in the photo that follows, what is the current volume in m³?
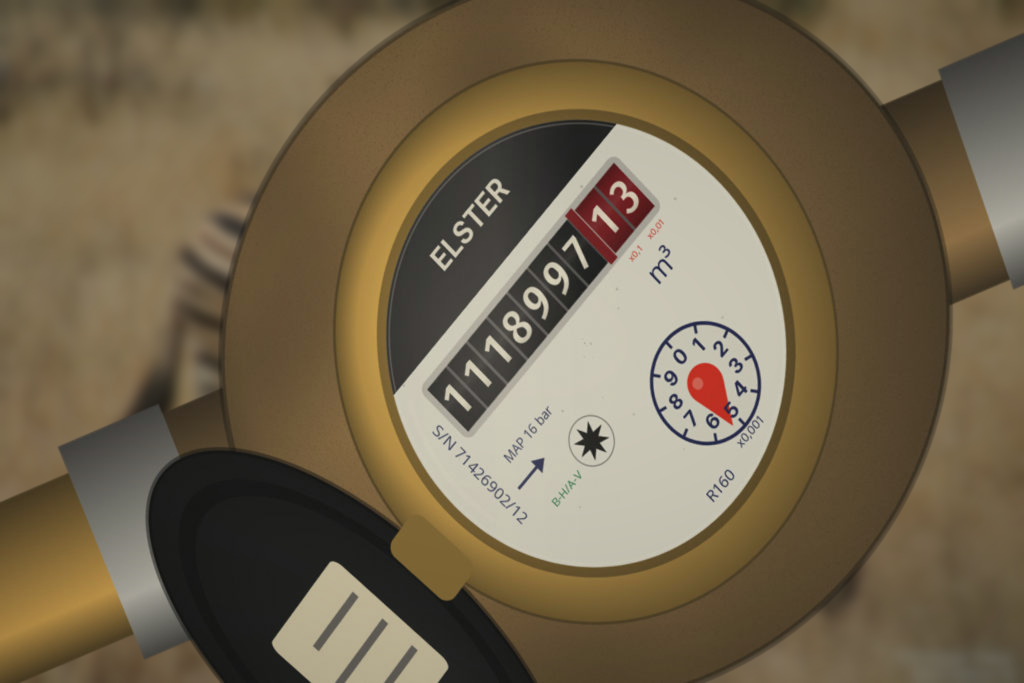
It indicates 1118997.135 m³
